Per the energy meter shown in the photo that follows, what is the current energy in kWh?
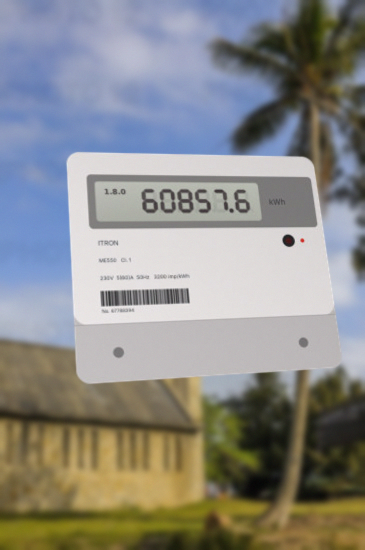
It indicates 60857.6 kWh
